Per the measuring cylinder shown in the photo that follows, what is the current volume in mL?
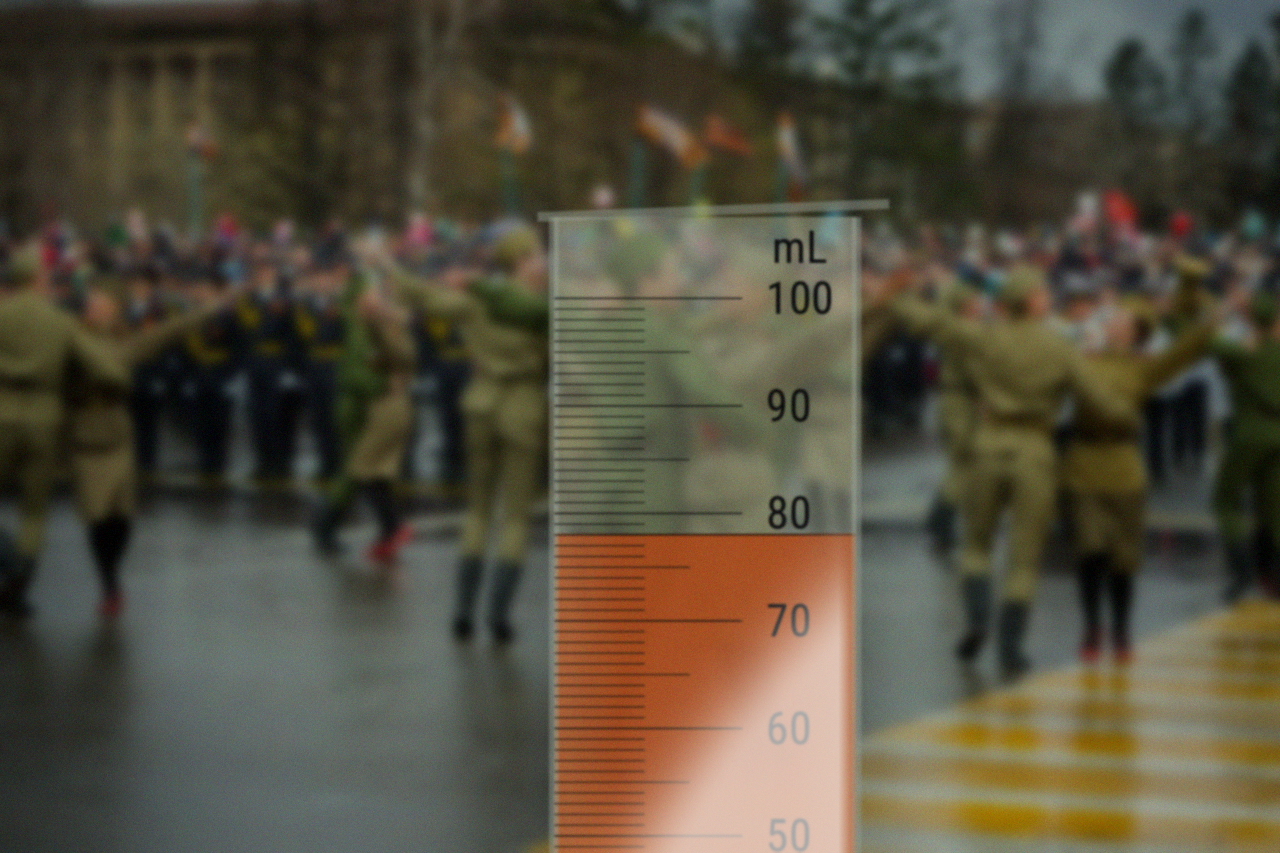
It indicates 78 mL
